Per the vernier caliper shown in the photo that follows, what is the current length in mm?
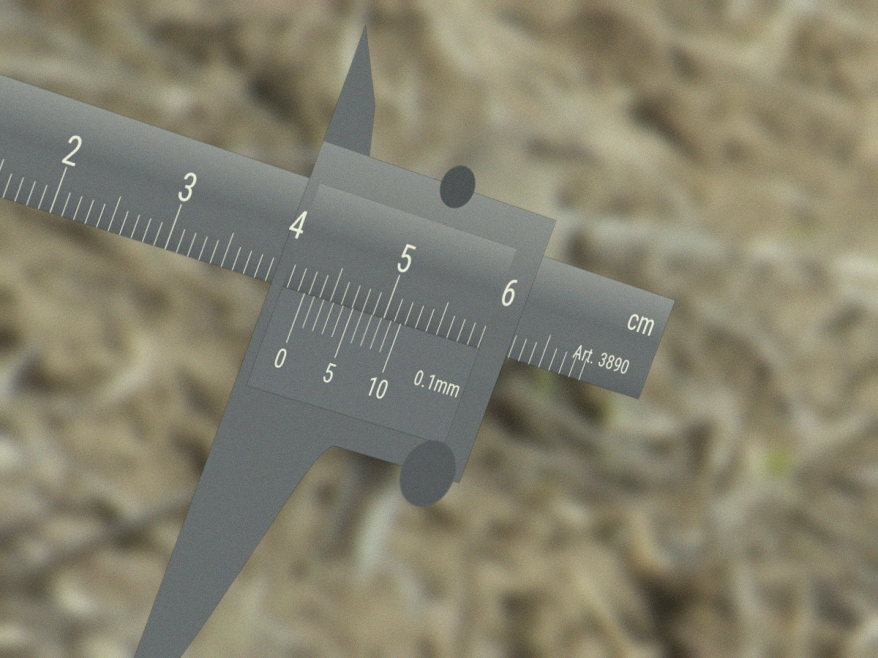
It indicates 42.6 mm
